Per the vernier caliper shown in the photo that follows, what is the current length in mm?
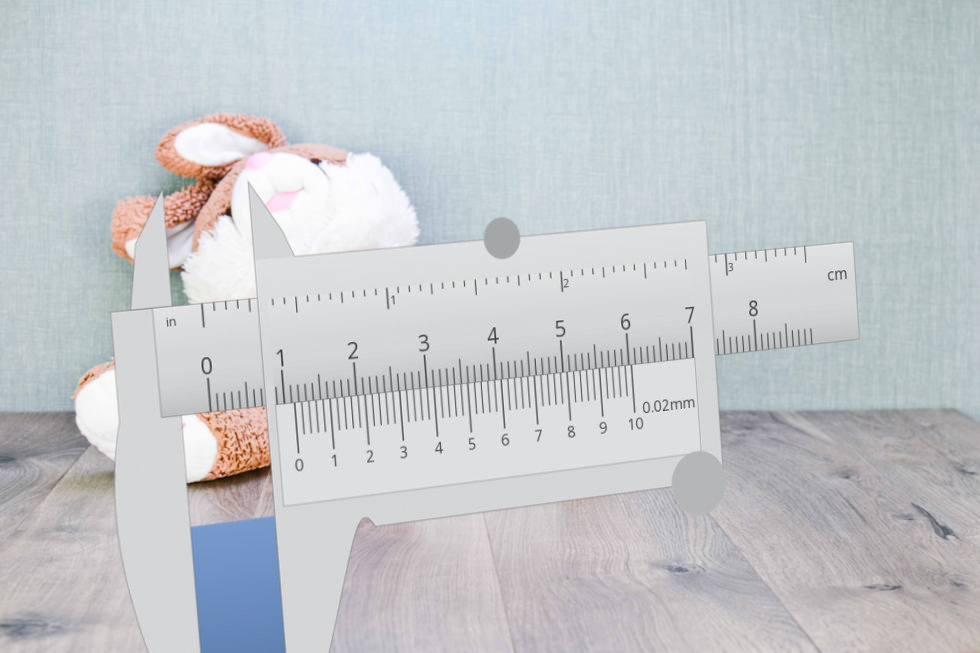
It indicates 11.4 mm
